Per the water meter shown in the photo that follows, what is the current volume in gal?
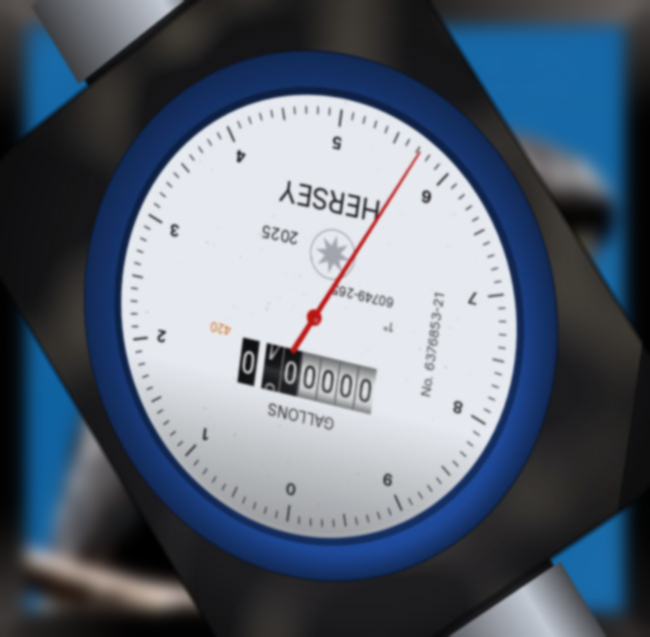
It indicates 35.7 gal
